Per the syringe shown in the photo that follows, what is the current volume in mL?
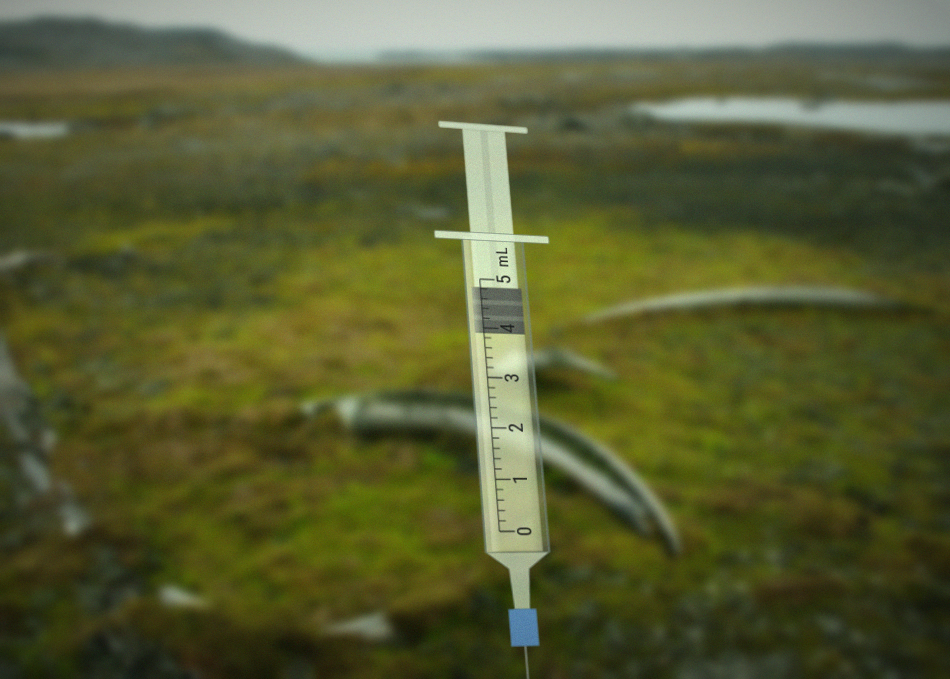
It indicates 3.9 mL
